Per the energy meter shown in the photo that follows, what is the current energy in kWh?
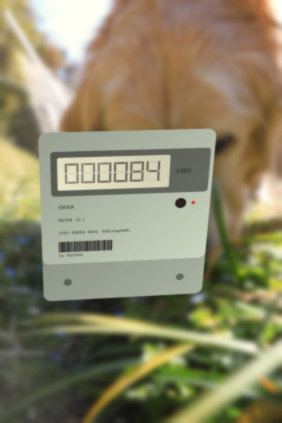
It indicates 84 kWh
